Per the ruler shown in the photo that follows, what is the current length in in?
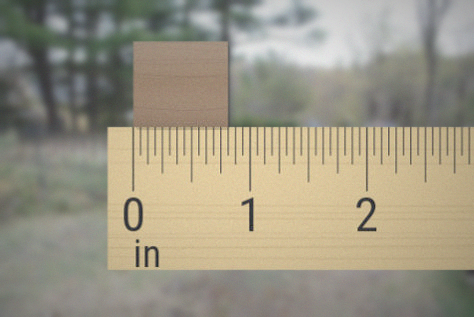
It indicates 0.8125 in
